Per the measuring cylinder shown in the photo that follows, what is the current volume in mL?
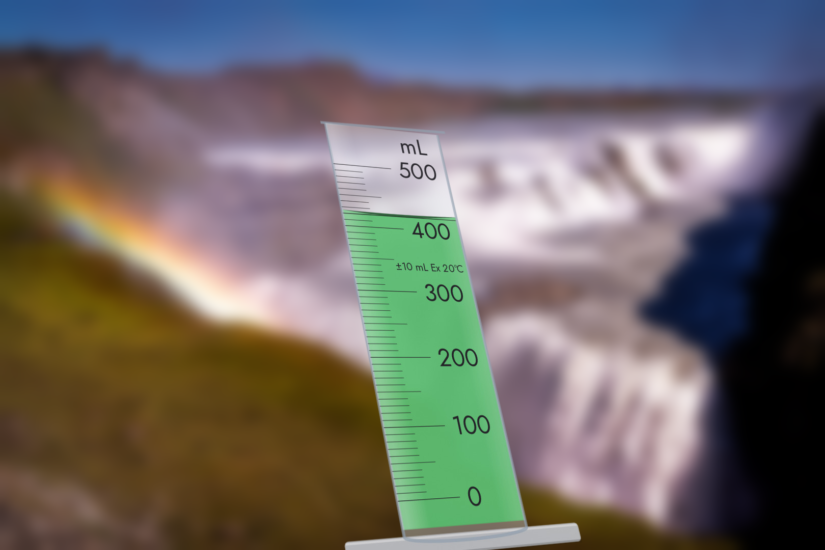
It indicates 420 mL
